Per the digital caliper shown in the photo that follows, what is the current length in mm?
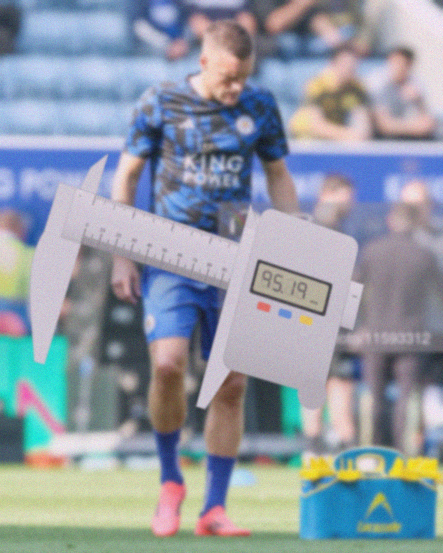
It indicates 95.19 mm
